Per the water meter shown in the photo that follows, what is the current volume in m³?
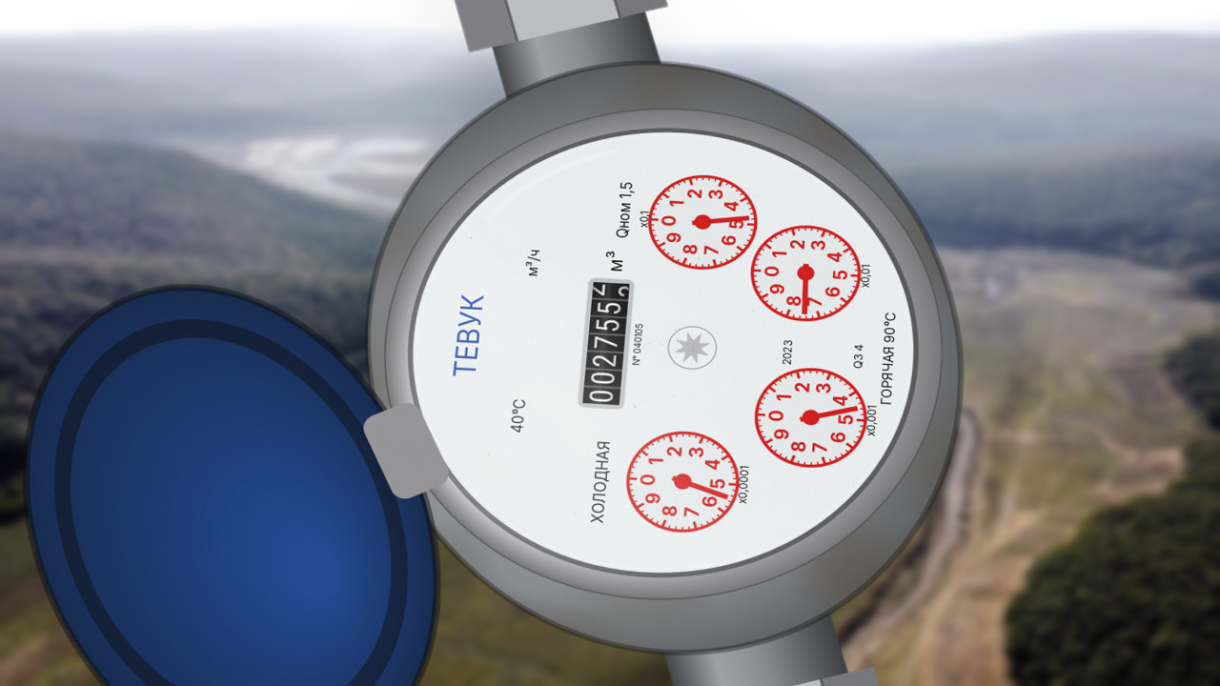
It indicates 27552.4745 m³
